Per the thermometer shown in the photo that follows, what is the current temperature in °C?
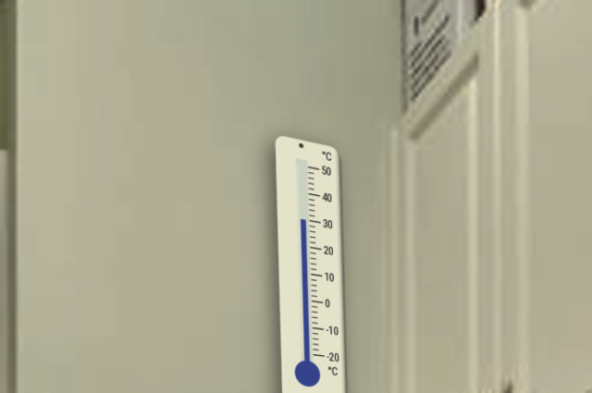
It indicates 30 °C
